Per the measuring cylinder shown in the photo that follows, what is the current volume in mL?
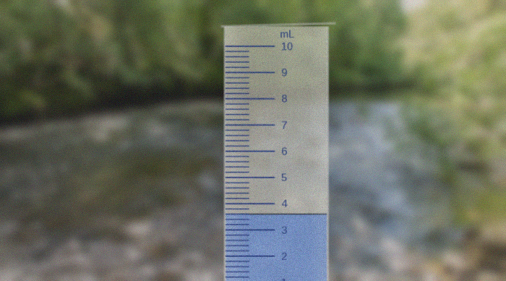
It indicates 3.6 mL
